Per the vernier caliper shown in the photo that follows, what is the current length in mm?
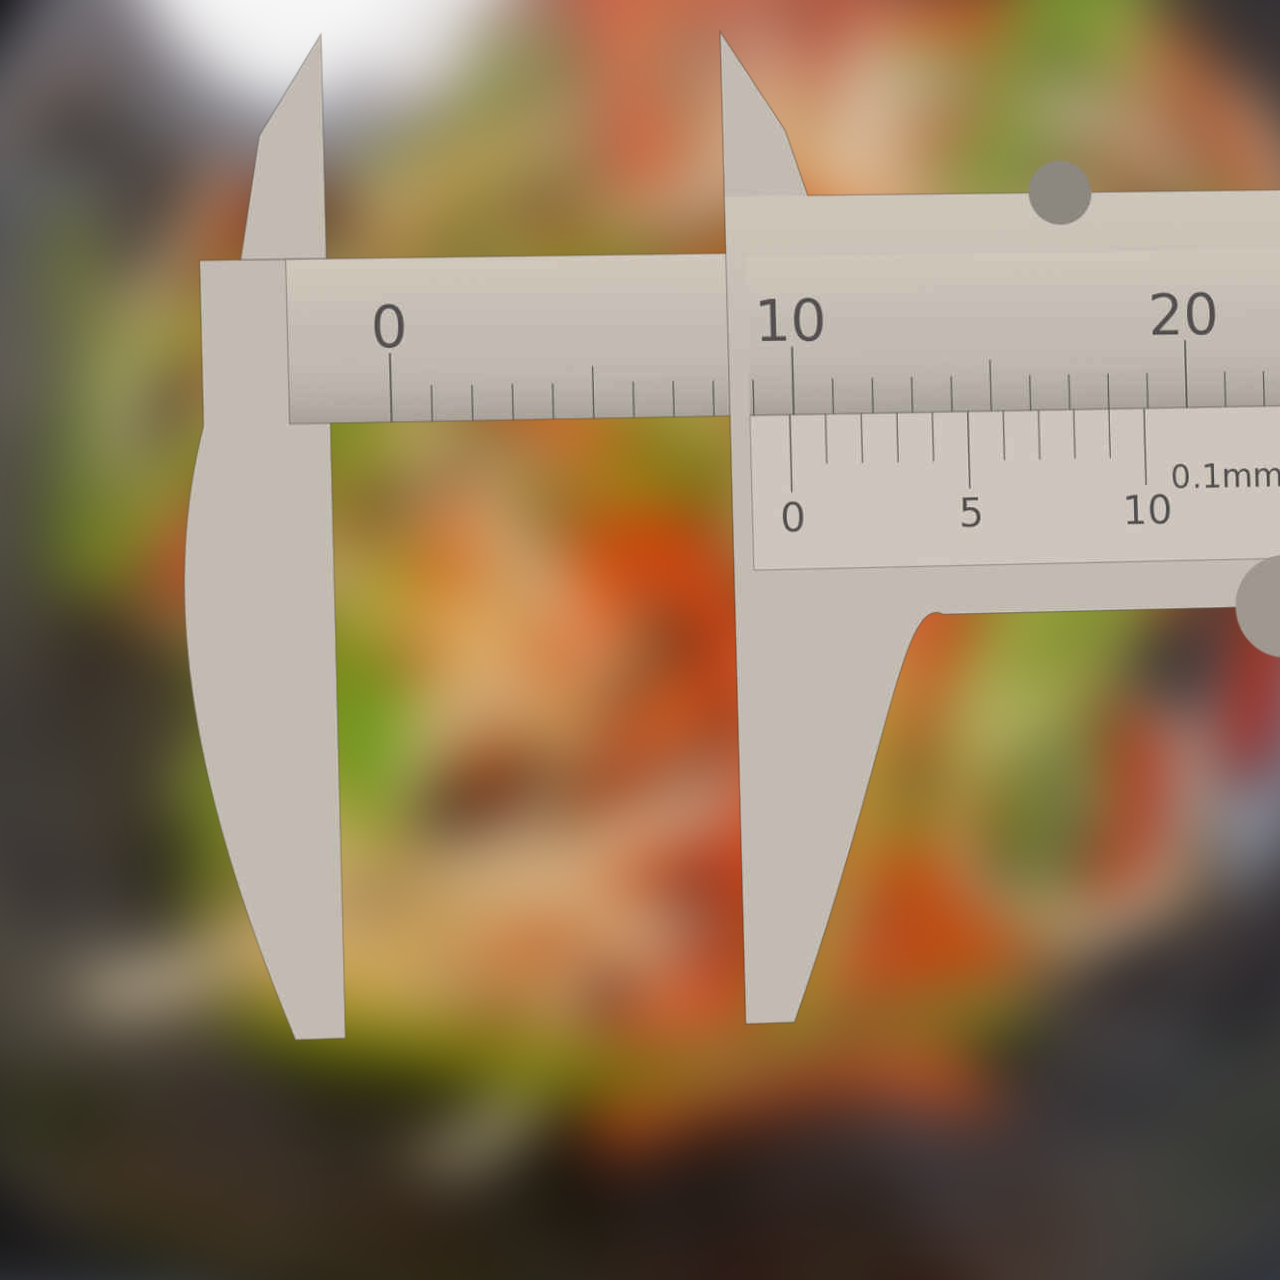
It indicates 9.9 mm
